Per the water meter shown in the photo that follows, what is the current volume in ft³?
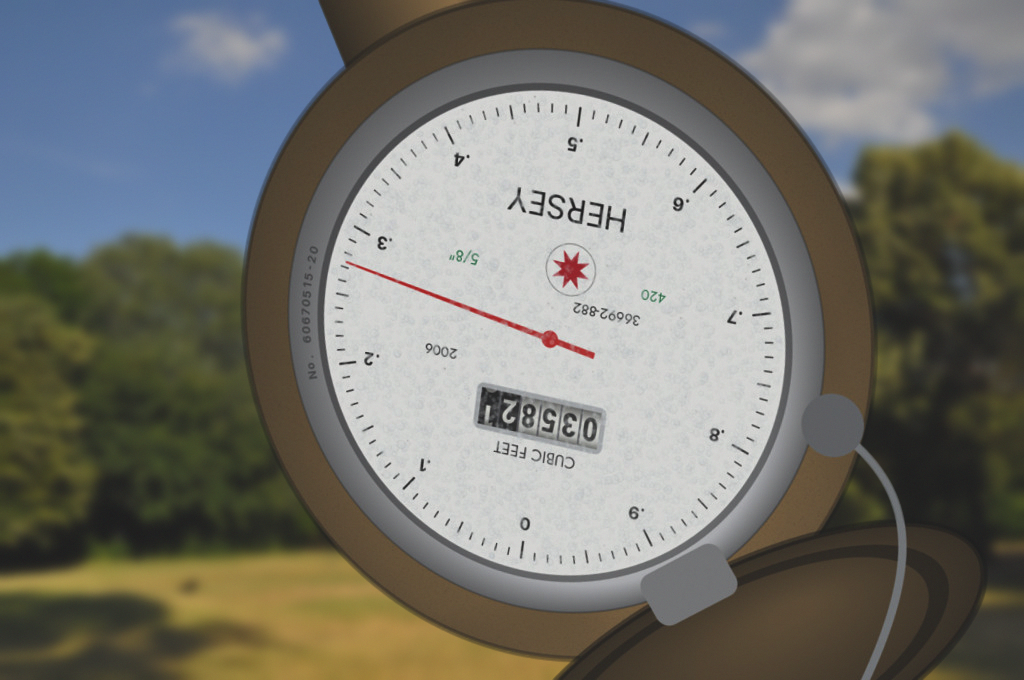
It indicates 35821.27 ft³
